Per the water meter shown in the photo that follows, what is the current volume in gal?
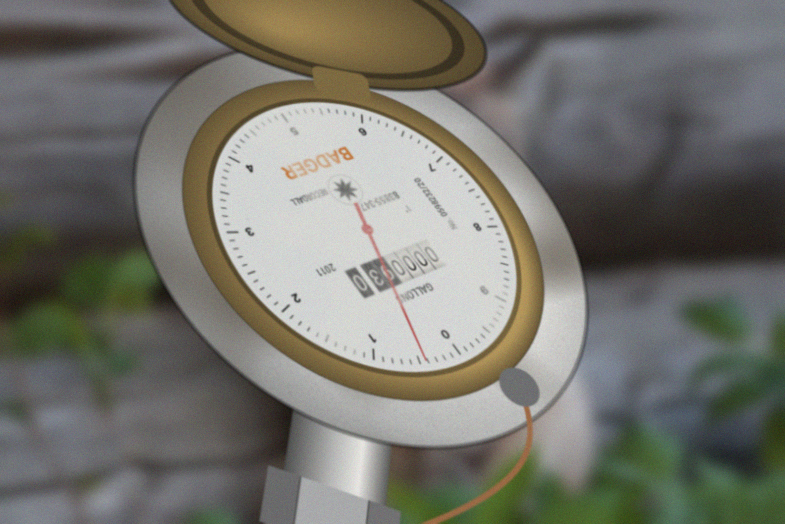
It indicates 930.4 gal
